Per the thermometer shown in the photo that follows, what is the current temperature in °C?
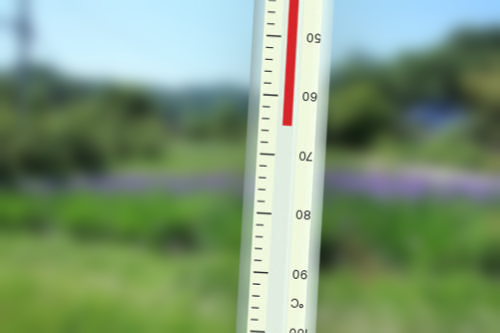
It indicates 65 °C
